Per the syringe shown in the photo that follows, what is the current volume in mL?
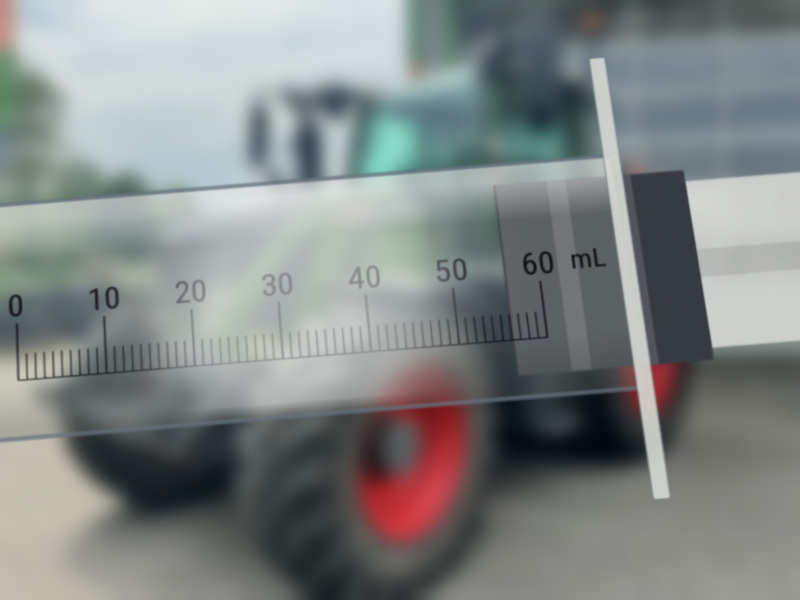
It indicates 56 mL
